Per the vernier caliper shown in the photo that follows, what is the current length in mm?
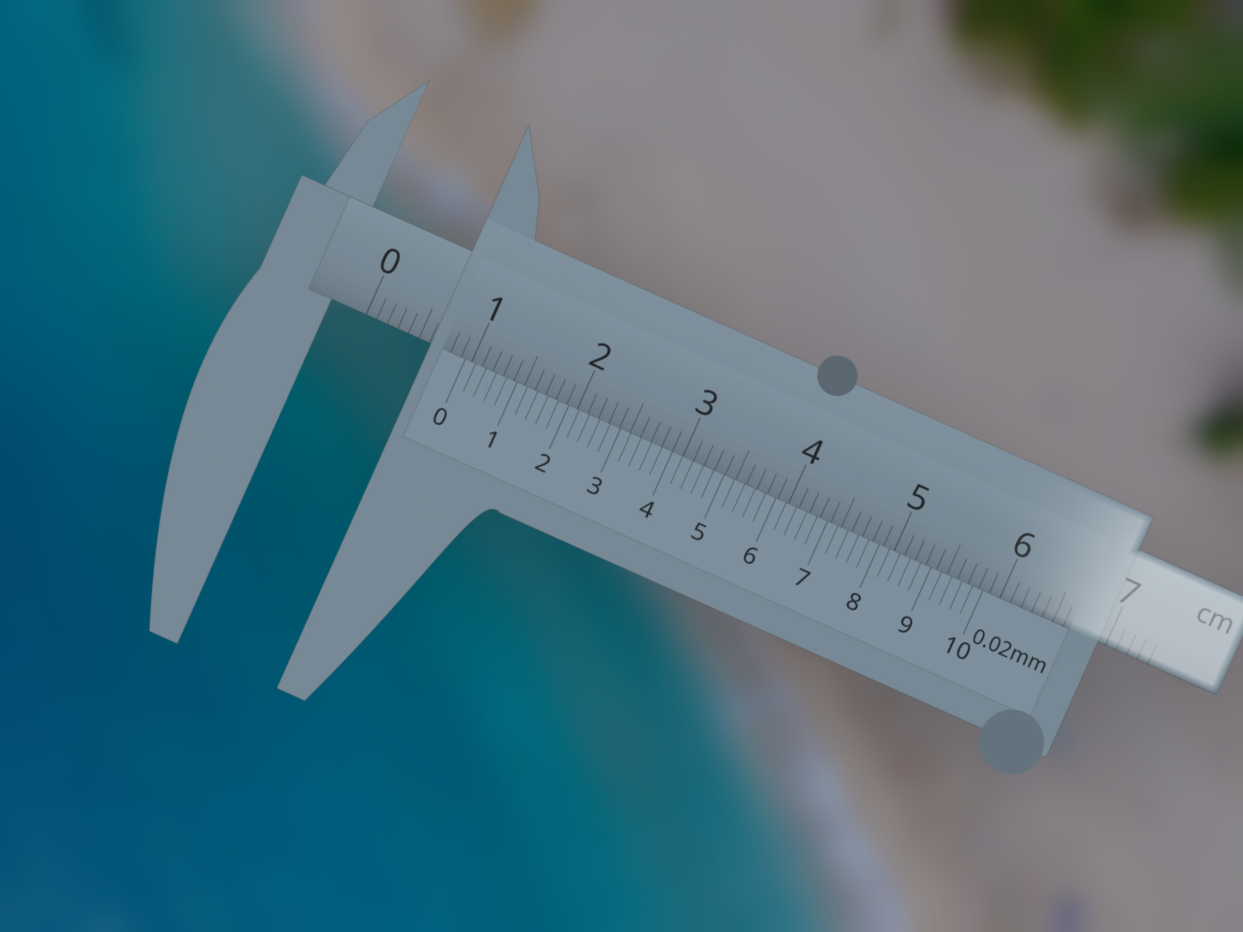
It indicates 9.4 mm
